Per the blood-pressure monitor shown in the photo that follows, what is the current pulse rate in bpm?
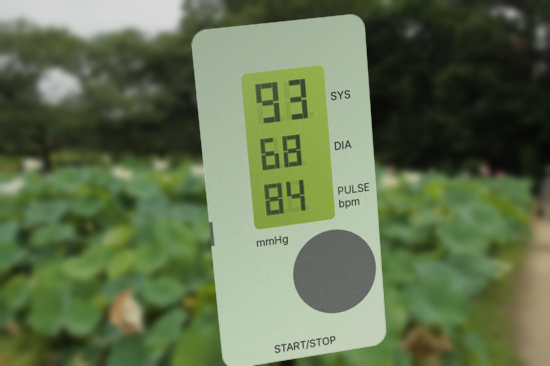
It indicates 84 bpm
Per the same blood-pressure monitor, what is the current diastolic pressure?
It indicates 68 mmHg
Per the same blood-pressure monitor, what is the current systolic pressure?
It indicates 93 mmHg
